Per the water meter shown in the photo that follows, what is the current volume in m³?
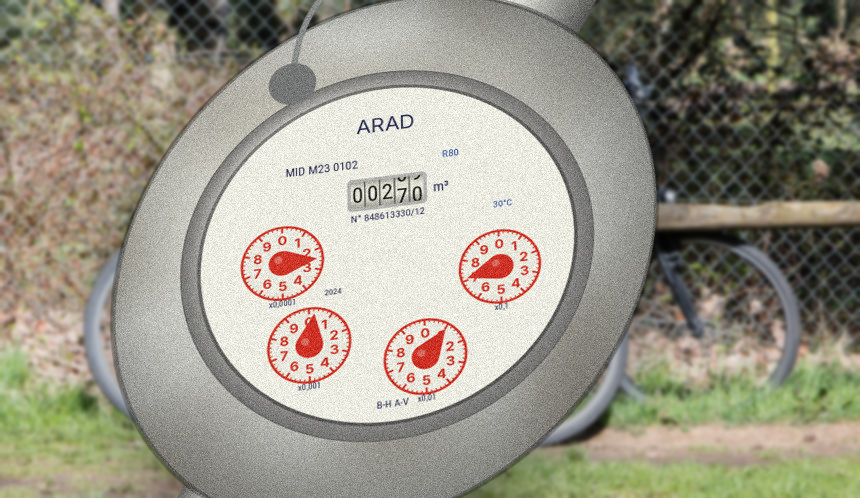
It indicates 269.7102 m³
